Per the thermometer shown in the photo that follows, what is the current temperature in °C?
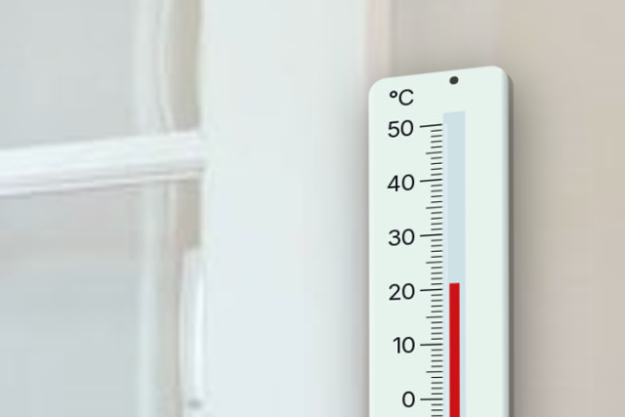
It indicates 21 °C
